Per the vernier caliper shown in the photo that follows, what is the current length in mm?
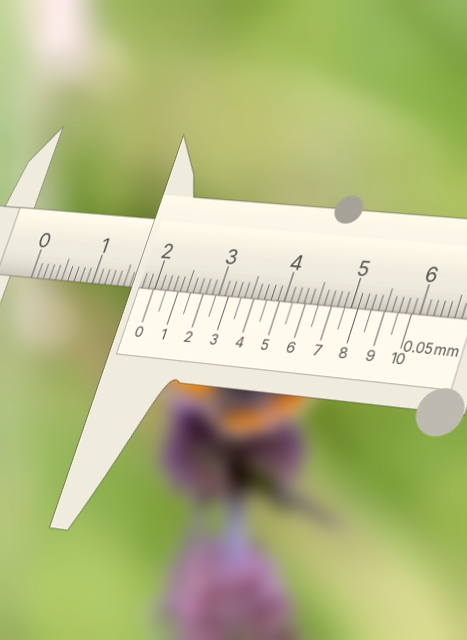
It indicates 19.8 mm
